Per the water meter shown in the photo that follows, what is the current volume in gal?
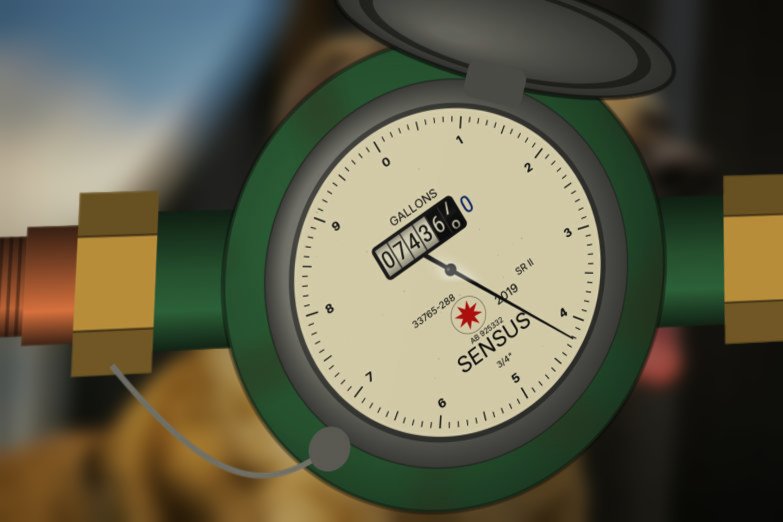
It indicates 743674.2 gal
